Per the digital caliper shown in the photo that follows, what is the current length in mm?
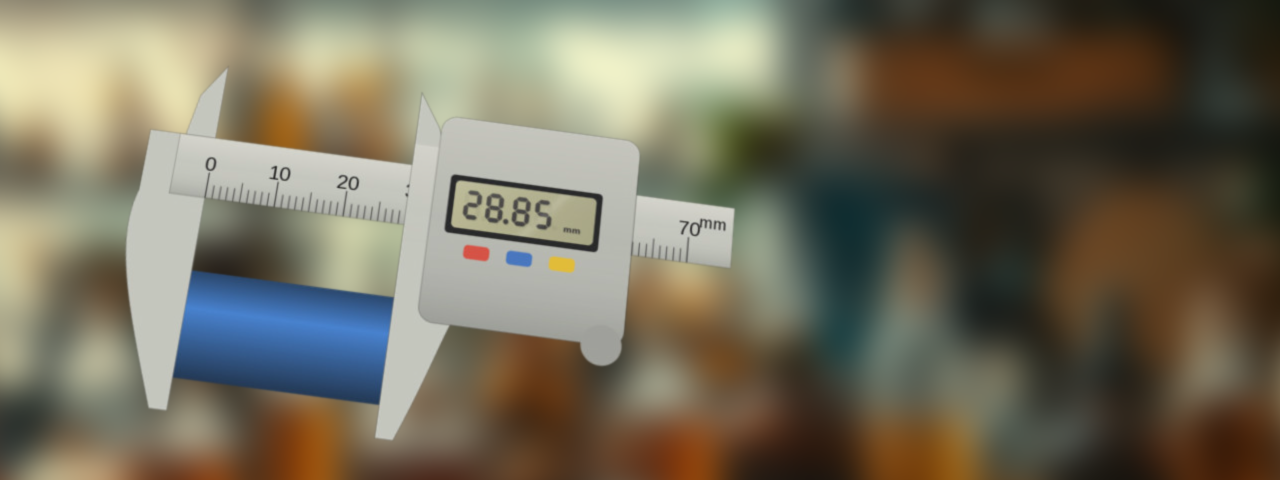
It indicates 28.85 mm
